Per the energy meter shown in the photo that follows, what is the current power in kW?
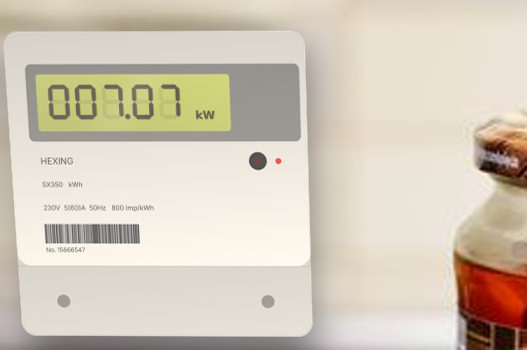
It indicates 7.07 kW
